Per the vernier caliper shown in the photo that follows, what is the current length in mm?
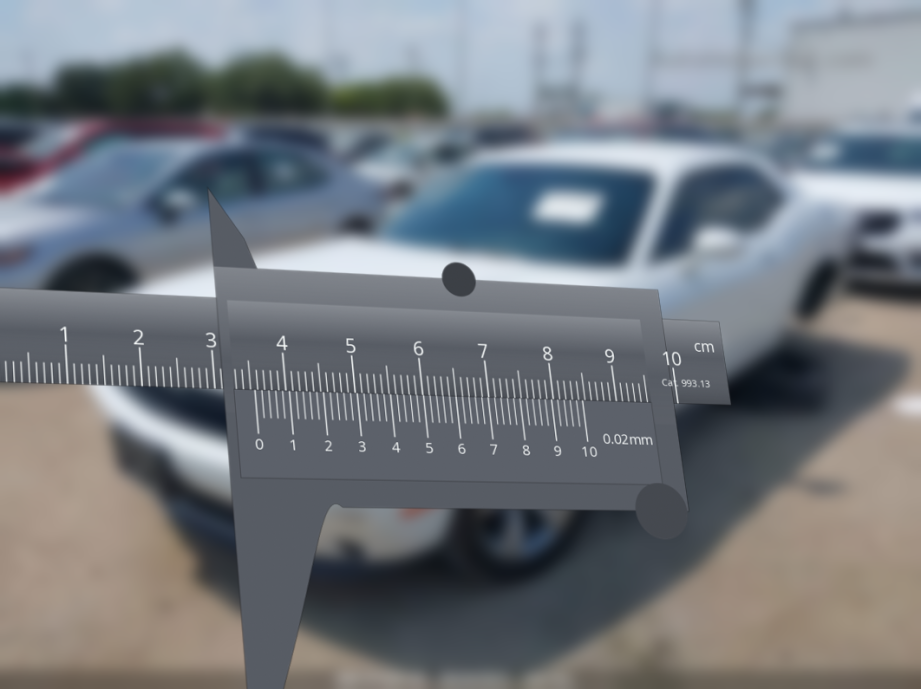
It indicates 35.6 mm
